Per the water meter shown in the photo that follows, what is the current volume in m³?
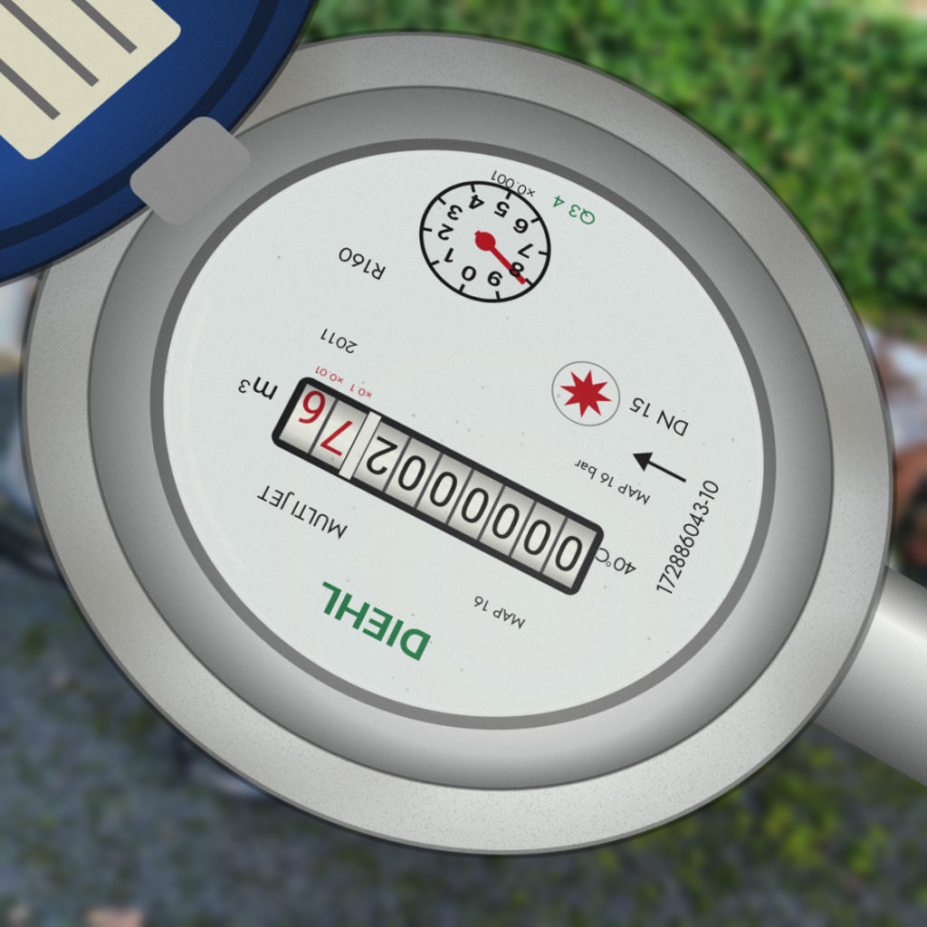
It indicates 2.758 m³
